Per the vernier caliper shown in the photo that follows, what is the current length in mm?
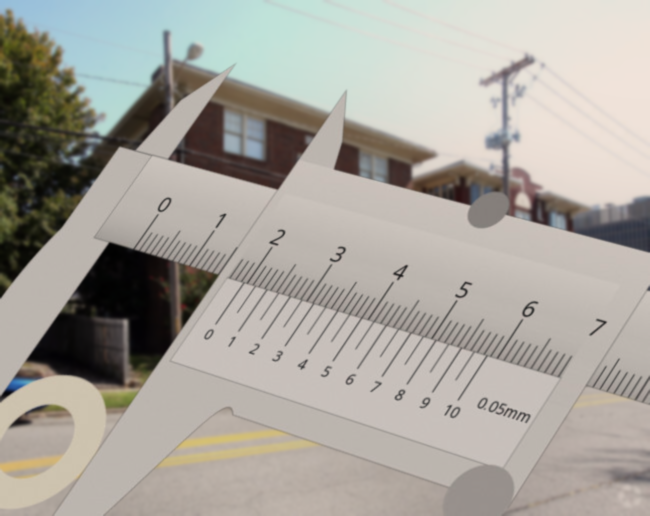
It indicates 19.5 mm
